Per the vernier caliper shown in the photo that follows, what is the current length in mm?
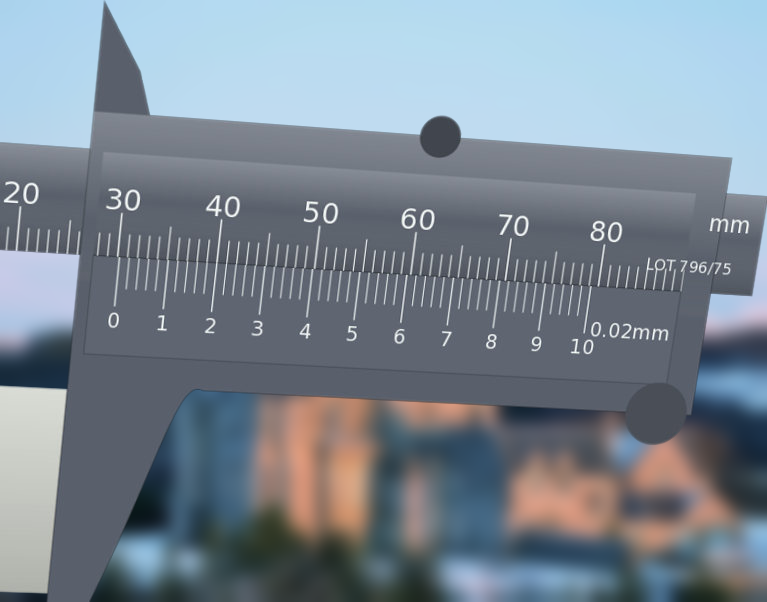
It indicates 30.2 mm
